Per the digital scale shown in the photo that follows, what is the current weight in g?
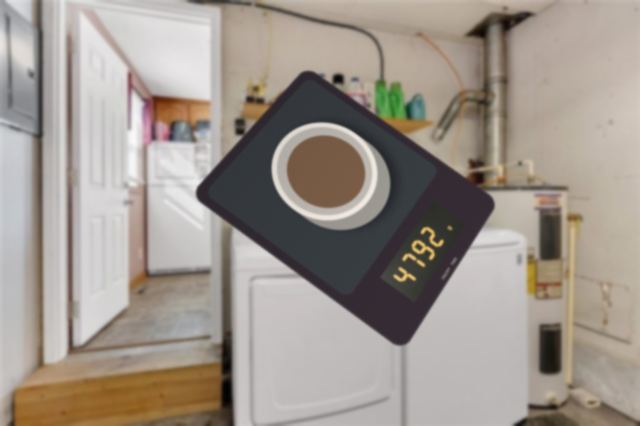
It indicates 4792 g
